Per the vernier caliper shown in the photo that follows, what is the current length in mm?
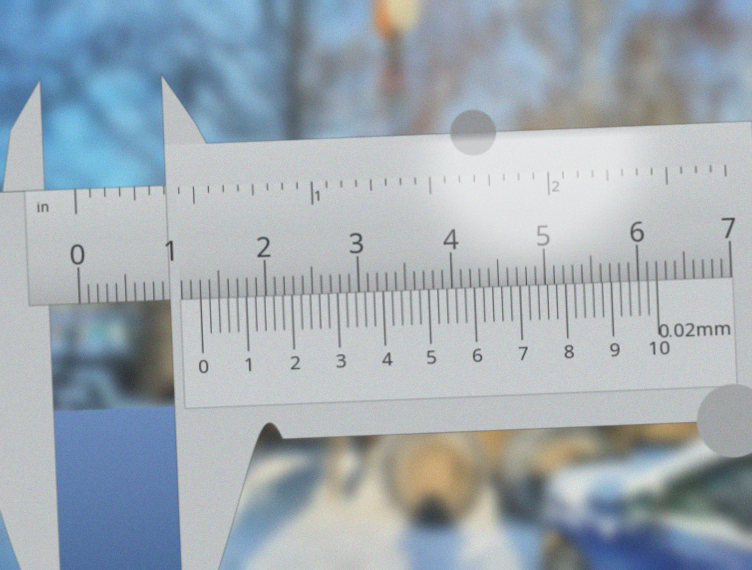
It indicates 13.0 mm
